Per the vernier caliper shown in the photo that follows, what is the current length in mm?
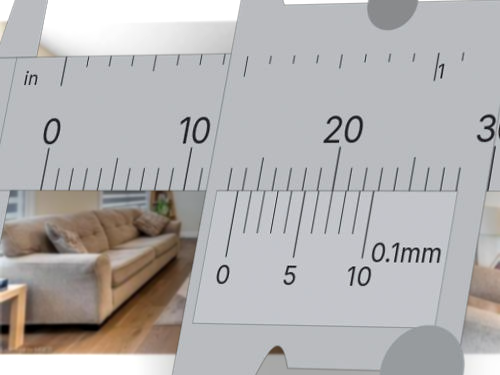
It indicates 13.7 mm
